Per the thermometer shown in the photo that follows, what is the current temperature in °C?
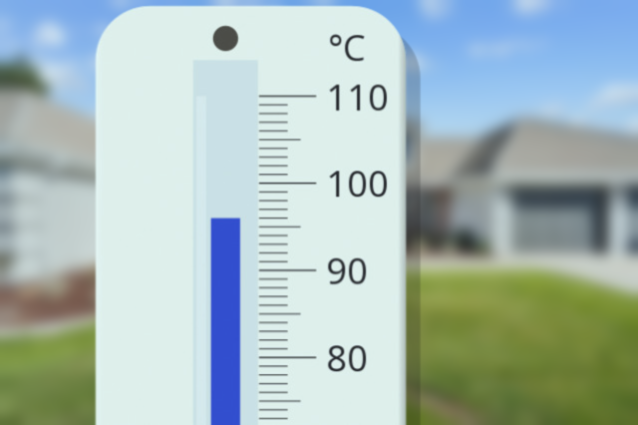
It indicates 96 °C
